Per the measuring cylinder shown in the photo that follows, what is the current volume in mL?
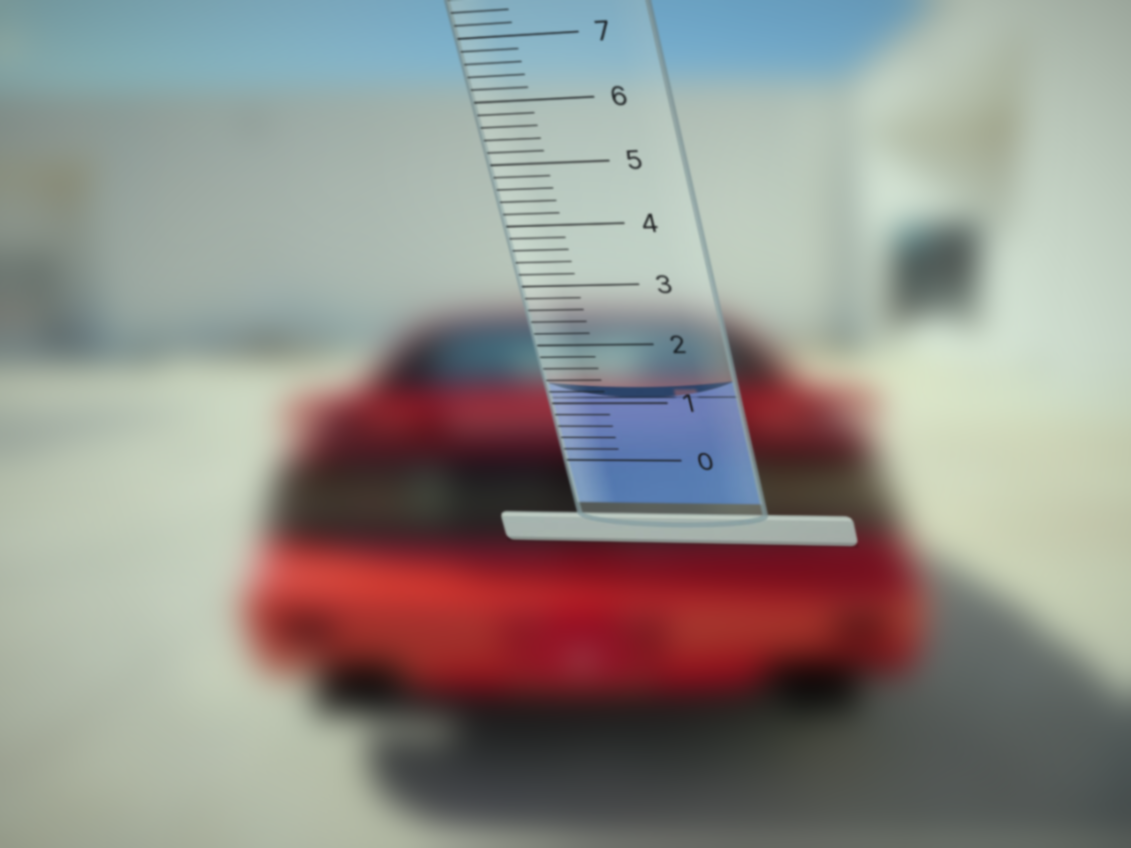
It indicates 1.1 mL
